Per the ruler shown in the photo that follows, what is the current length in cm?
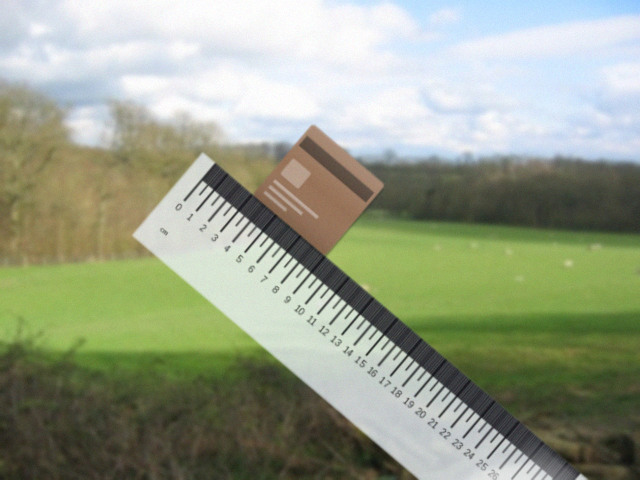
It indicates 6 cm
